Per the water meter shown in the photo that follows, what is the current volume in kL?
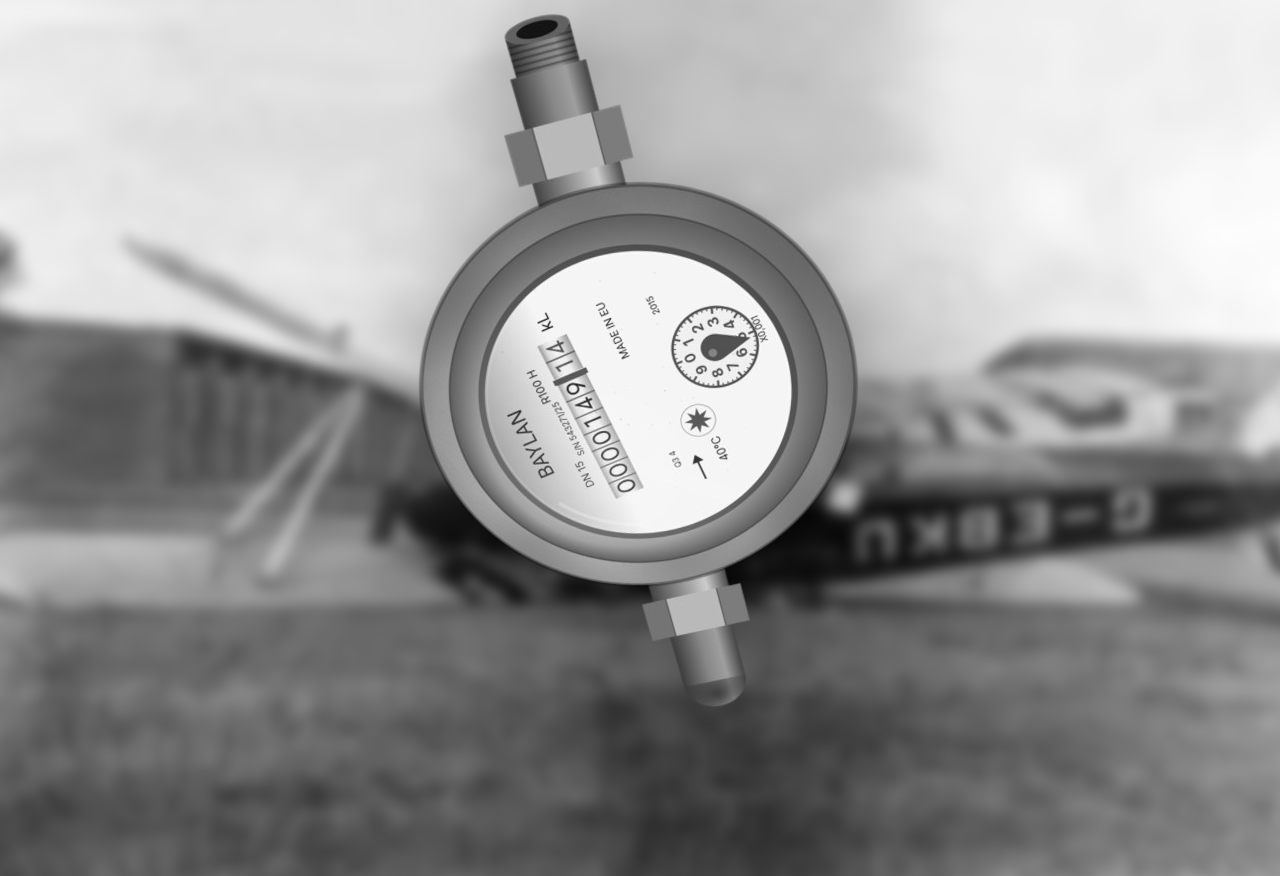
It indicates 149.145 kL
